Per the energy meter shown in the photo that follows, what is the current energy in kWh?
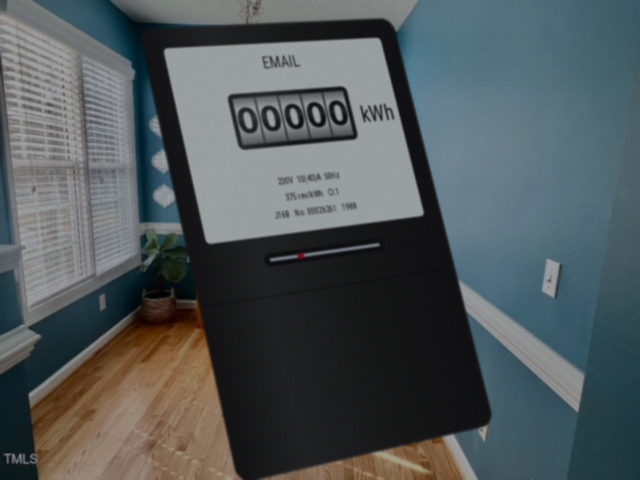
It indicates 0 kWh
